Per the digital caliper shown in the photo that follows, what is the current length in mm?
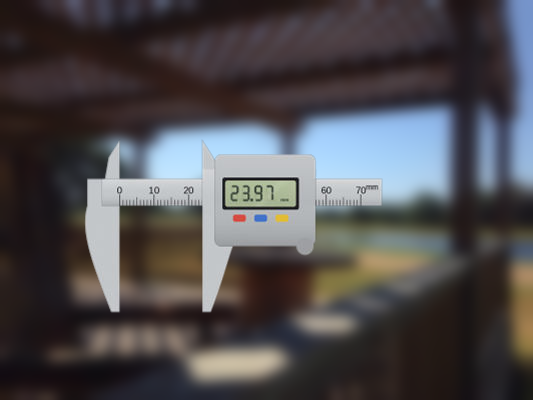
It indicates 23.97 mm
